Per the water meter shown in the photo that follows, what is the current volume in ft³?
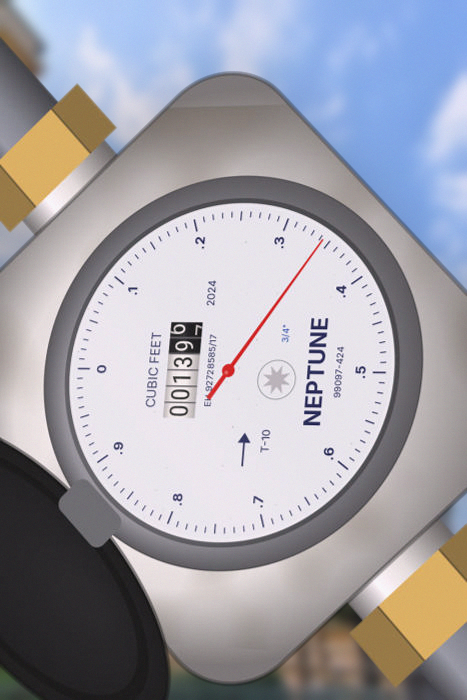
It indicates 1396.34 ft³
